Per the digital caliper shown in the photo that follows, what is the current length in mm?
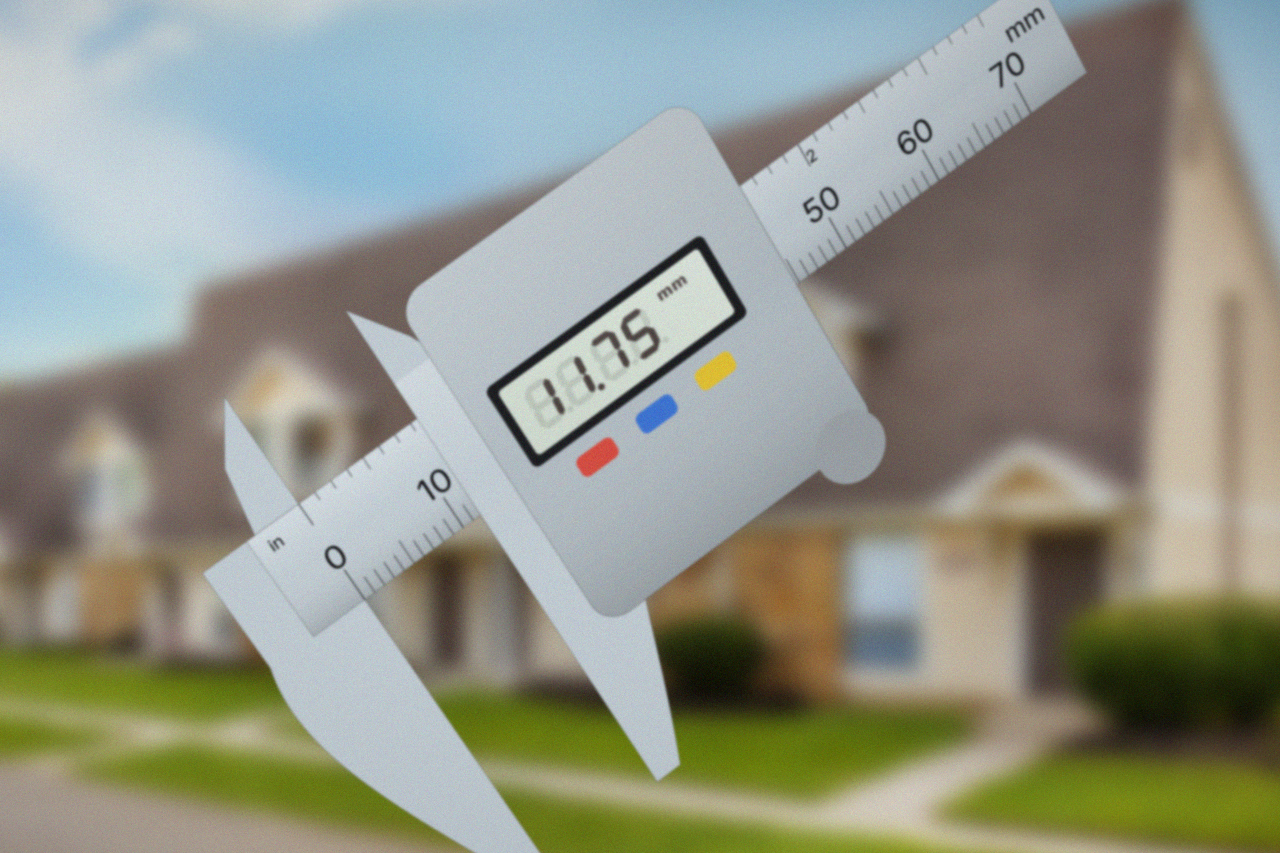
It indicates 11.75 mm
